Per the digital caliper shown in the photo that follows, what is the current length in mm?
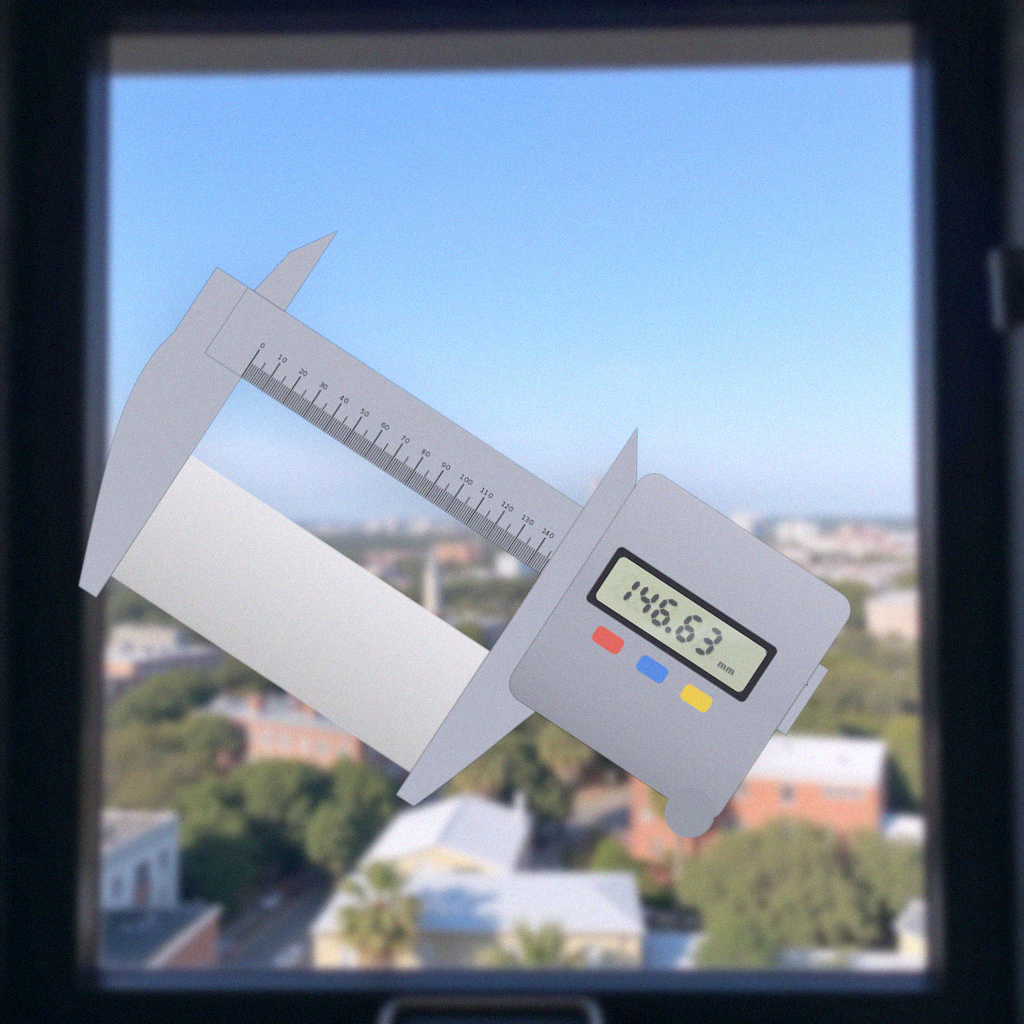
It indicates 146.63 mm
